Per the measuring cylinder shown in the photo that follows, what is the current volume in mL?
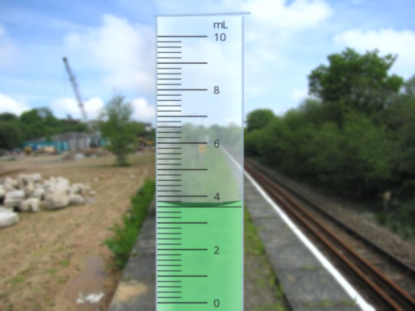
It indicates 3.6 mL
